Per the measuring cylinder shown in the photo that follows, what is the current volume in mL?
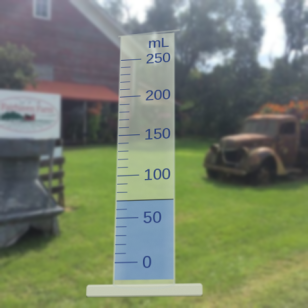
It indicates 70 mL
